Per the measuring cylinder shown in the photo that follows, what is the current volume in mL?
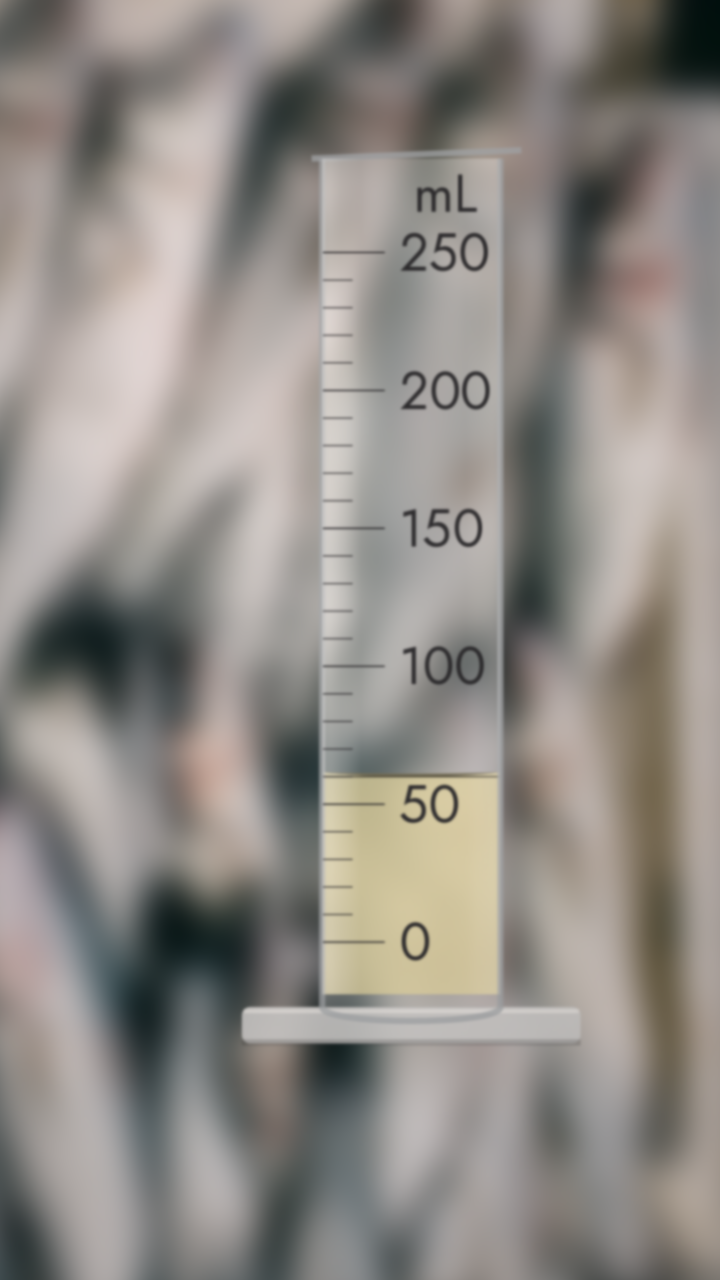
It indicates 60 mL
